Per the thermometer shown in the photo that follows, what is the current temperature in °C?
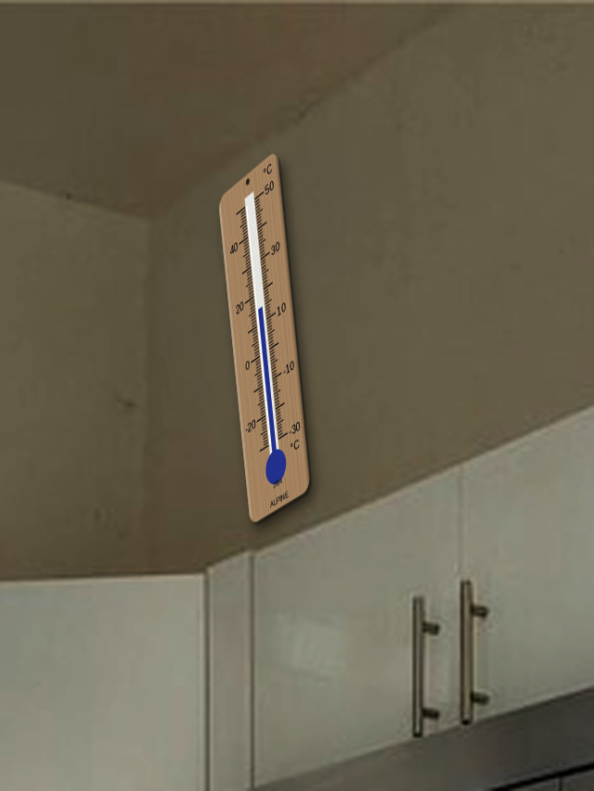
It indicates 15 °C
